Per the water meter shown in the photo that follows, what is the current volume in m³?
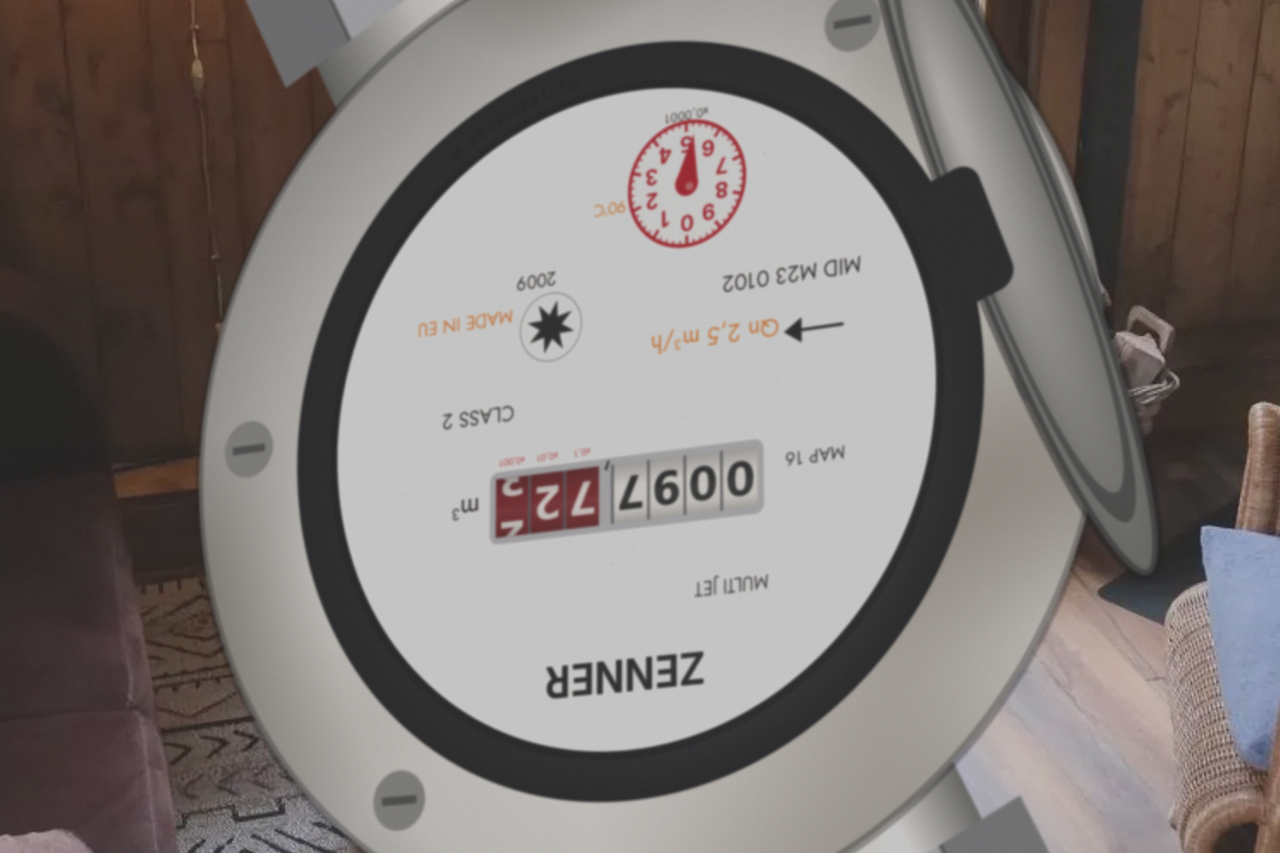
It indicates 97.7225 m³
